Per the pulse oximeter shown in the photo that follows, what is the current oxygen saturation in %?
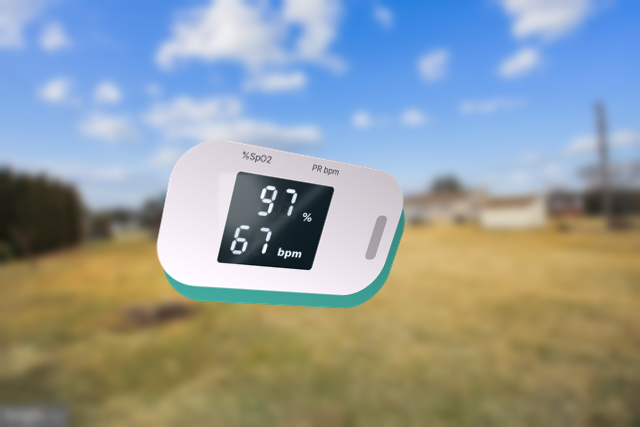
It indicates 97 %
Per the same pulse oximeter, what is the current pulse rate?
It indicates 67 bpm
